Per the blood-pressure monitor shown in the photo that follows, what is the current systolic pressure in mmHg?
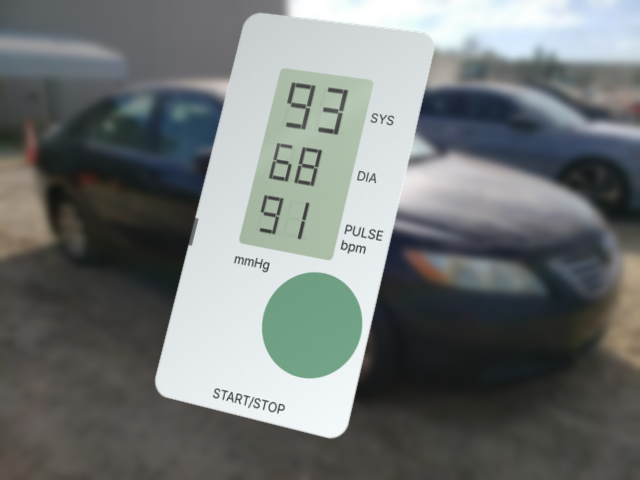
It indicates 93 mmHg
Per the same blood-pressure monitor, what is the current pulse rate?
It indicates 91 bpm
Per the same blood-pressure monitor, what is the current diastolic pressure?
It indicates 68 mmHg
